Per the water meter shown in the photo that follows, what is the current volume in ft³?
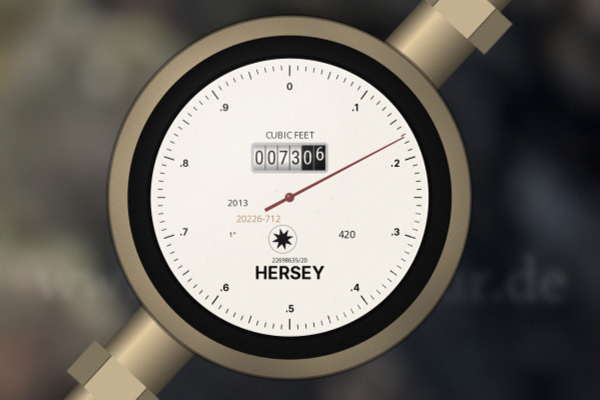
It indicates 7306.17 ft³
